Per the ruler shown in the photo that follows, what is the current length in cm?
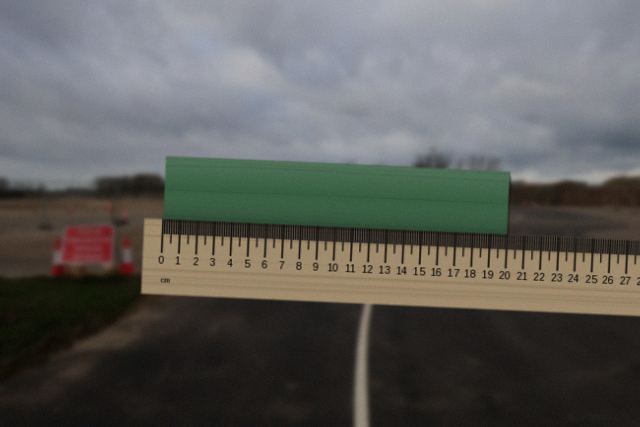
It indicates 20 cm
